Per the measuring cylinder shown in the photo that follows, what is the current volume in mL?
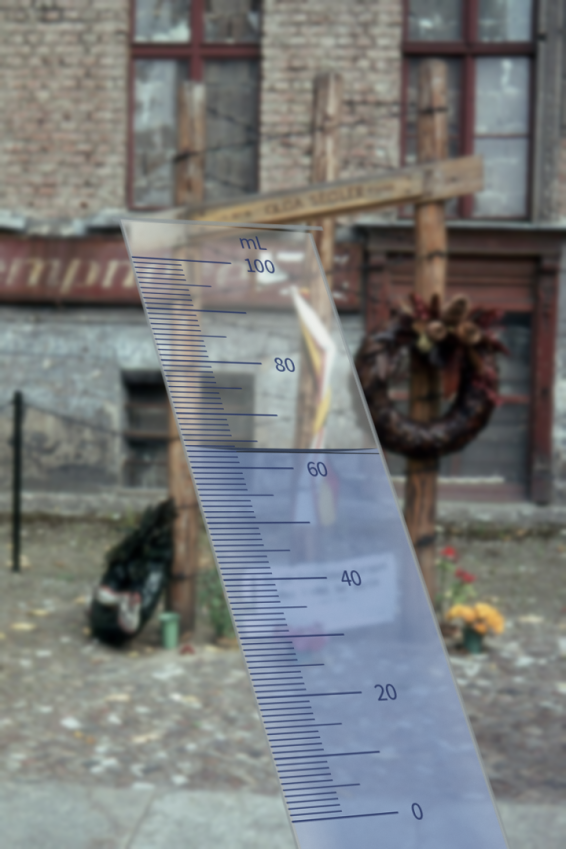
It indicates 63 mL
